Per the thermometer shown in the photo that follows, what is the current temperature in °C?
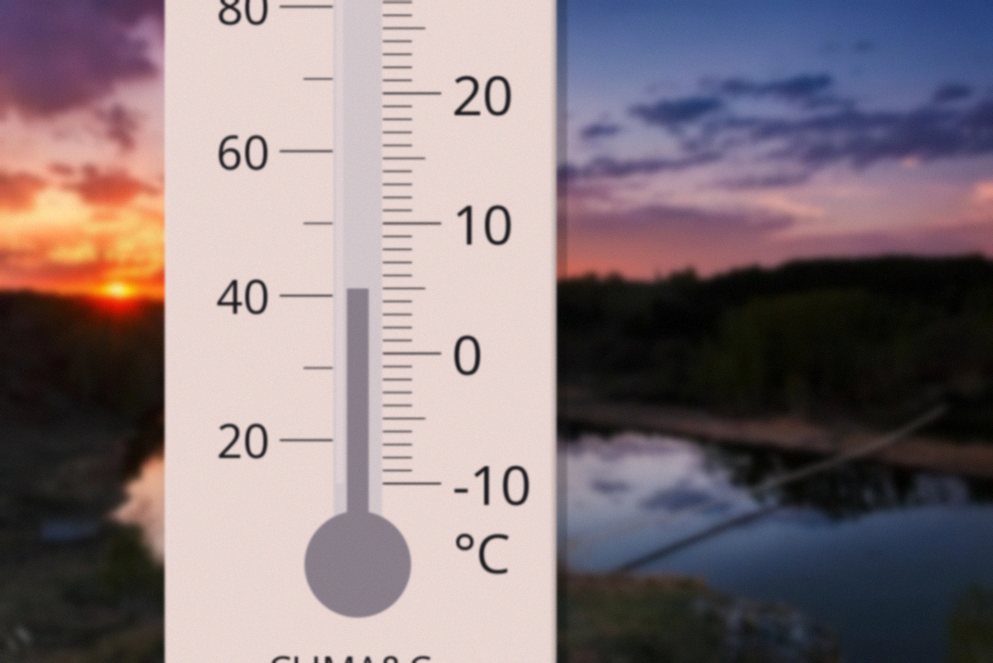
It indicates 5 °C
